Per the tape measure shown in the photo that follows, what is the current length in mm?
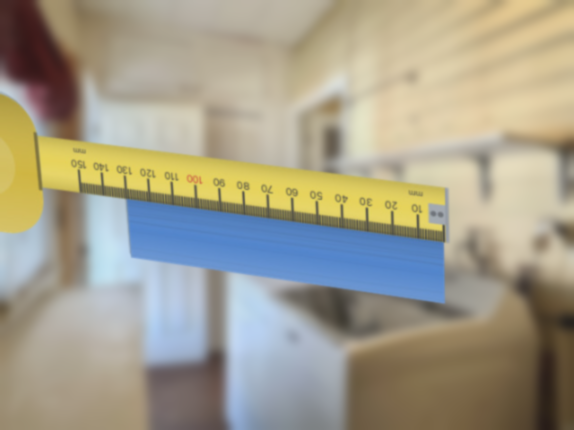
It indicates 130 mm
